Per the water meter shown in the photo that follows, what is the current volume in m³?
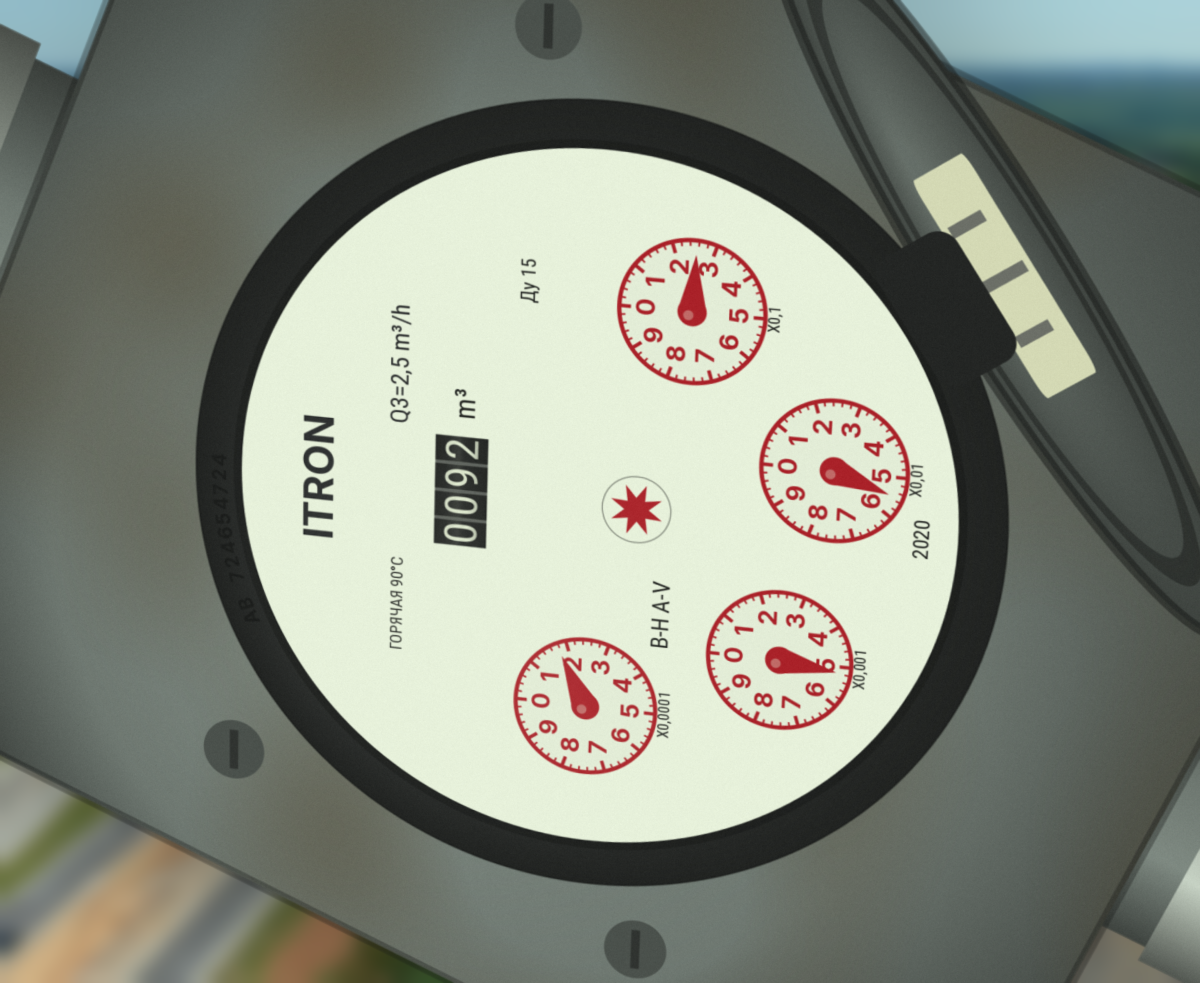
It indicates 92.2551 m³
